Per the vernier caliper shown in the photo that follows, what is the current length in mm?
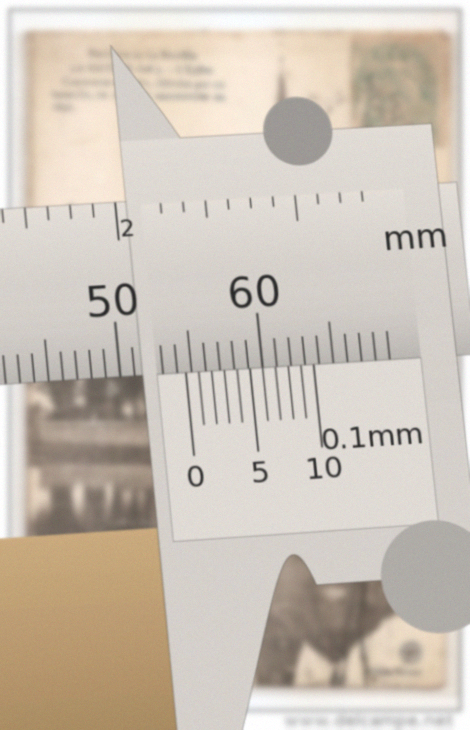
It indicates 54.6 mm
